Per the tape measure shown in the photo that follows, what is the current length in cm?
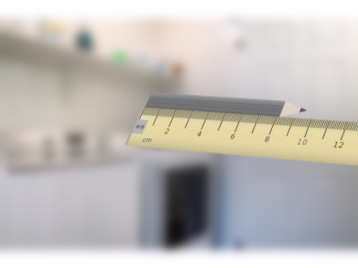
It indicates 9.5 cm
